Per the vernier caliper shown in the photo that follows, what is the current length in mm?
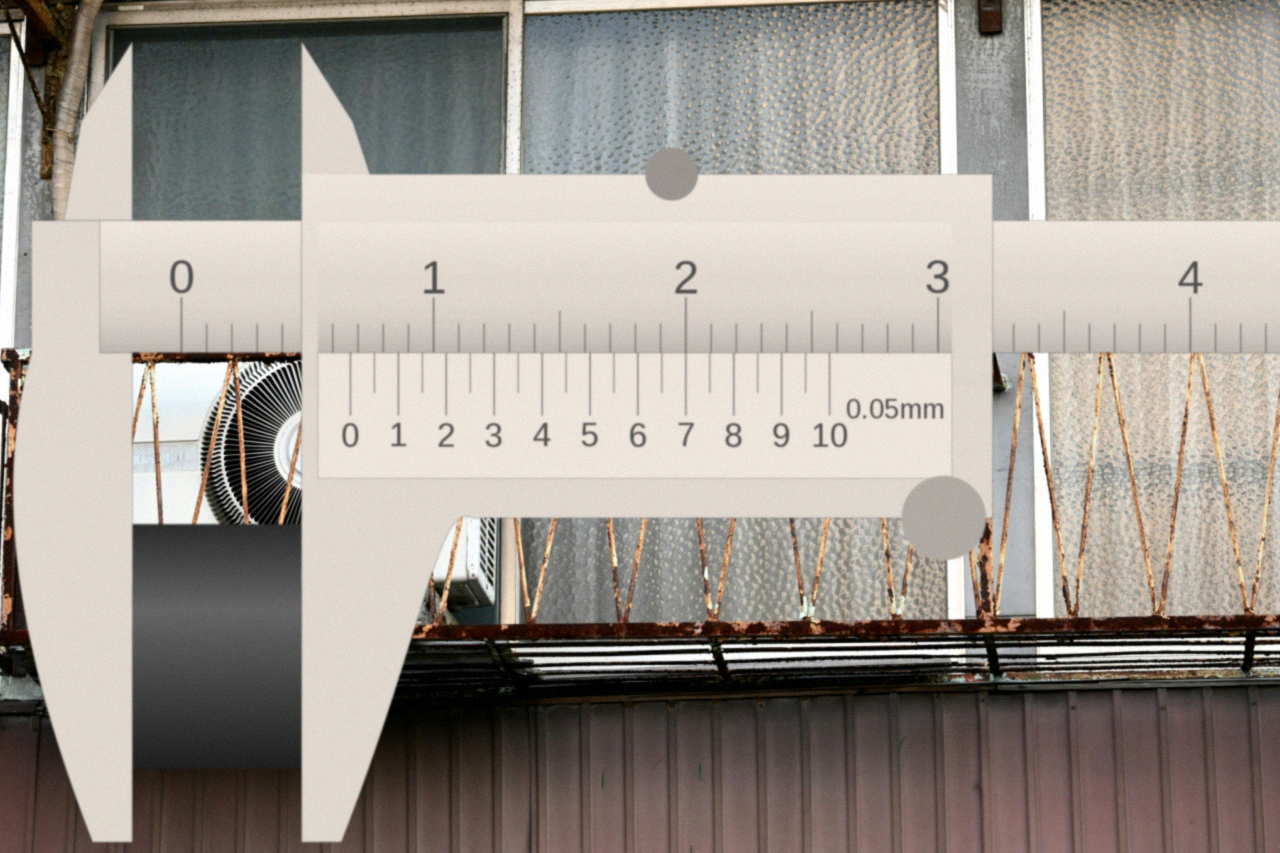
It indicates 6.7 mm
